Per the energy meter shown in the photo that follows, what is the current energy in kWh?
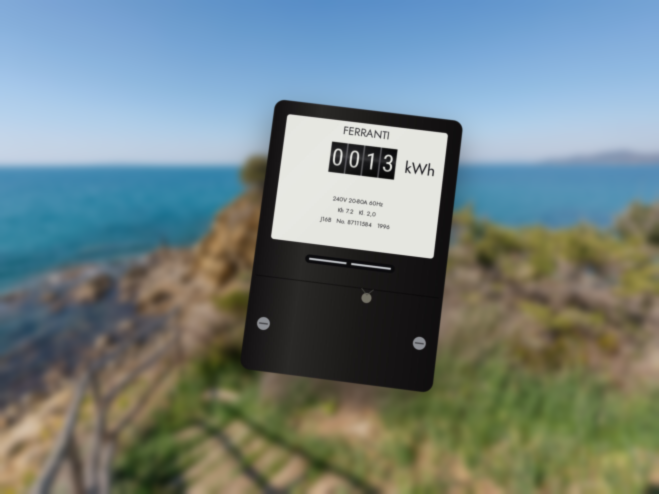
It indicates 13 kWh
